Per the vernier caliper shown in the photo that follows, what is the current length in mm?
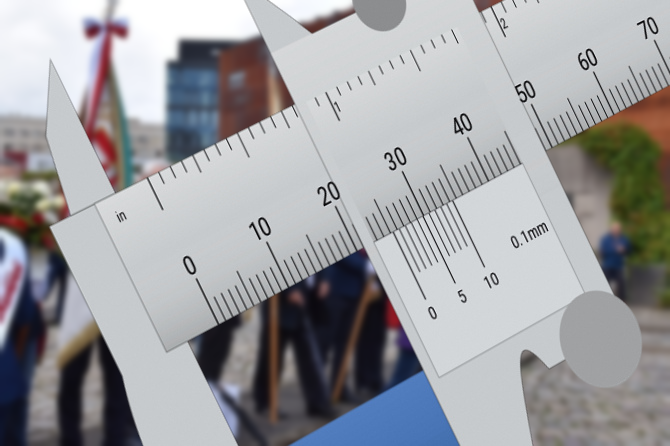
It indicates 25.4 mm
